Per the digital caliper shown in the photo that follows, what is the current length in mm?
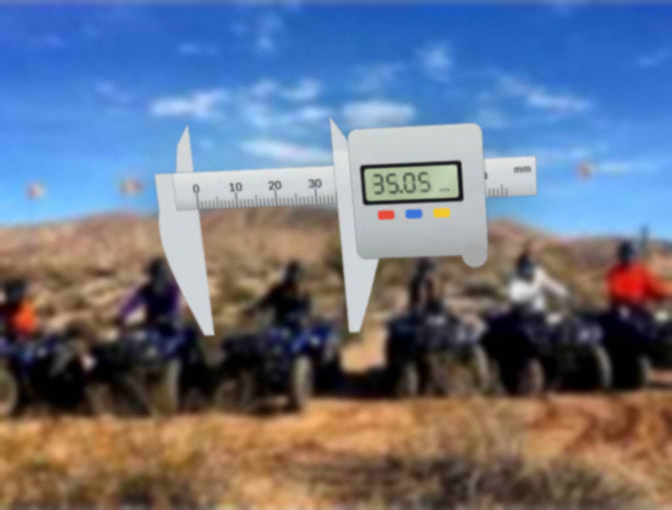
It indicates 35.05 mm
